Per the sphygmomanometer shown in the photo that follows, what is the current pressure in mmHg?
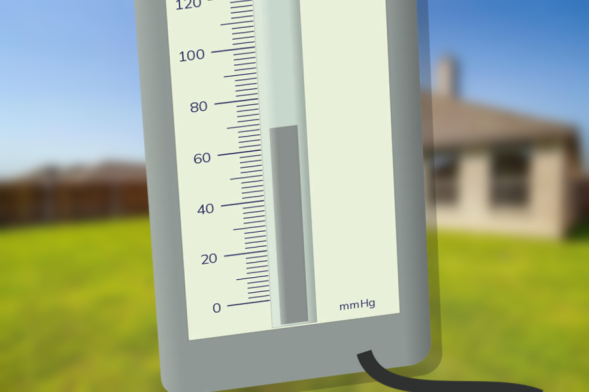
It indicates 68 mmHg
